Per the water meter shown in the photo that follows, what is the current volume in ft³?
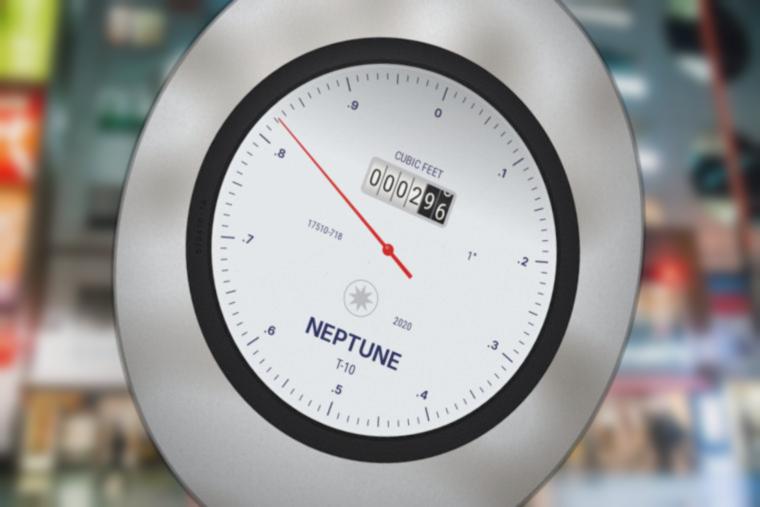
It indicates 295.82 ft³
